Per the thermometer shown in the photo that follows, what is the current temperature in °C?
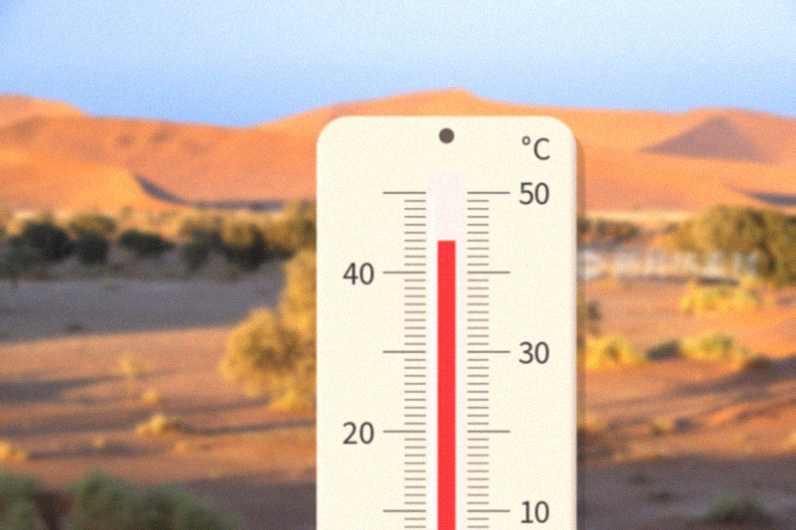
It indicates 44 °C
